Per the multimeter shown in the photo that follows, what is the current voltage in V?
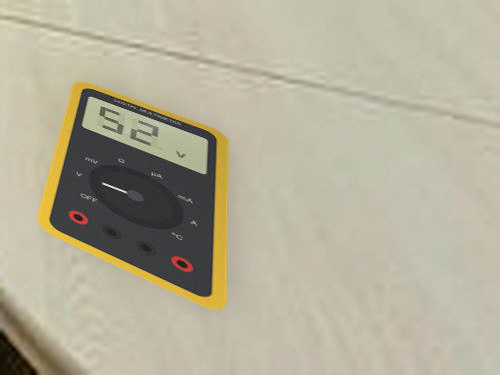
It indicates 52 V
